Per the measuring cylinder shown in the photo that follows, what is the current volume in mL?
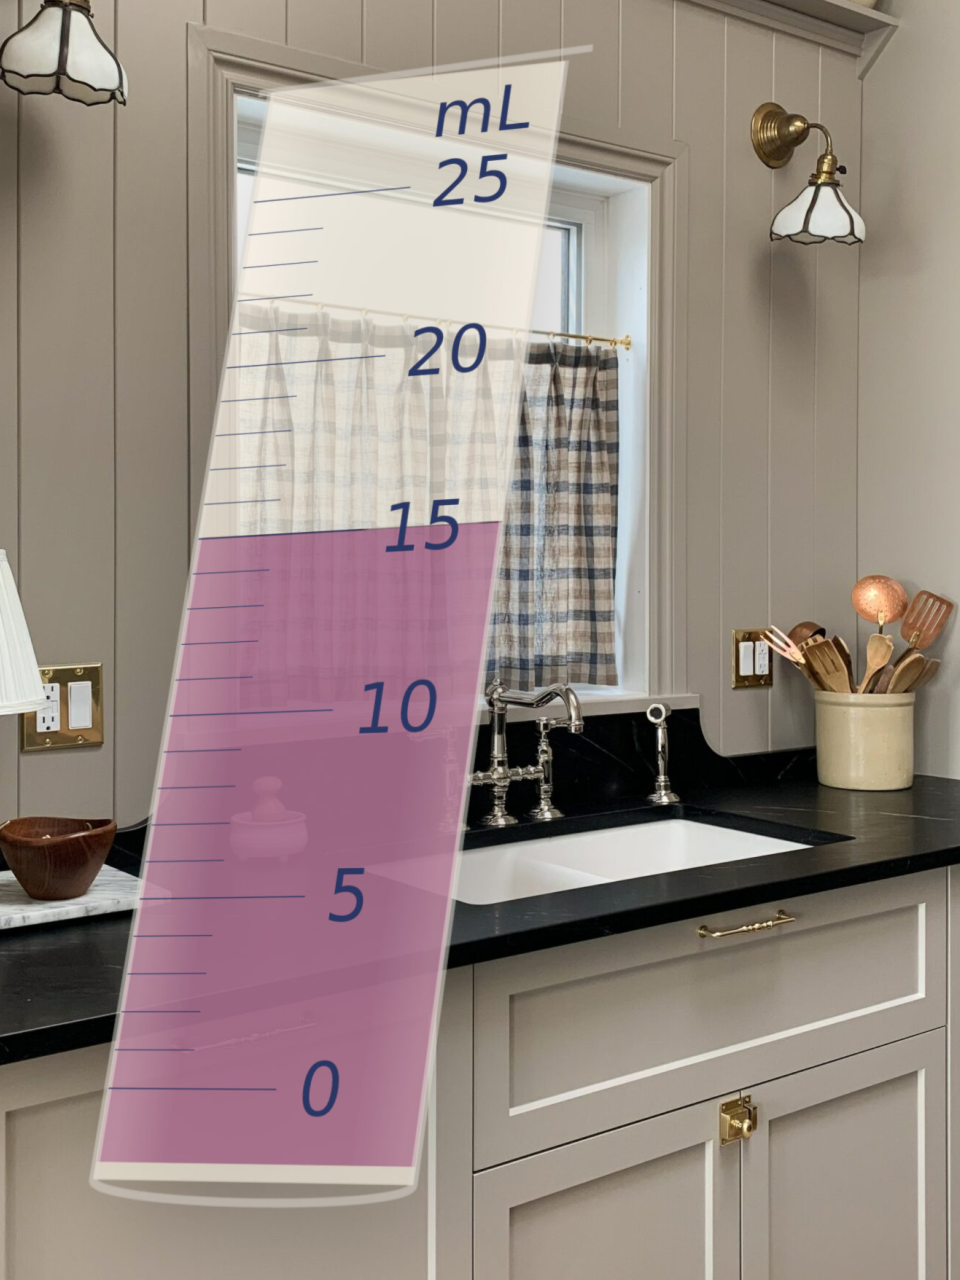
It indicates 15 mL
